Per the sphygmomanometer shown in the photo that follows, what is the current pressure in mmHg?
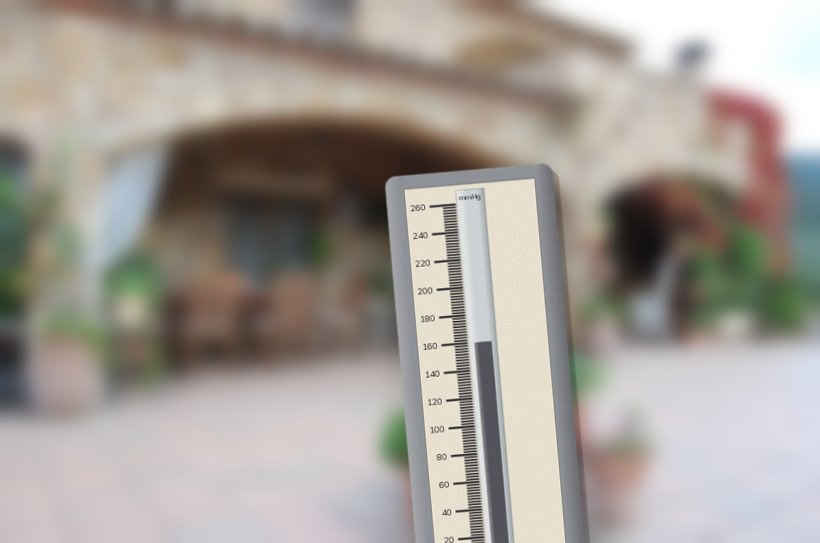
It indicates 160 mmHg
